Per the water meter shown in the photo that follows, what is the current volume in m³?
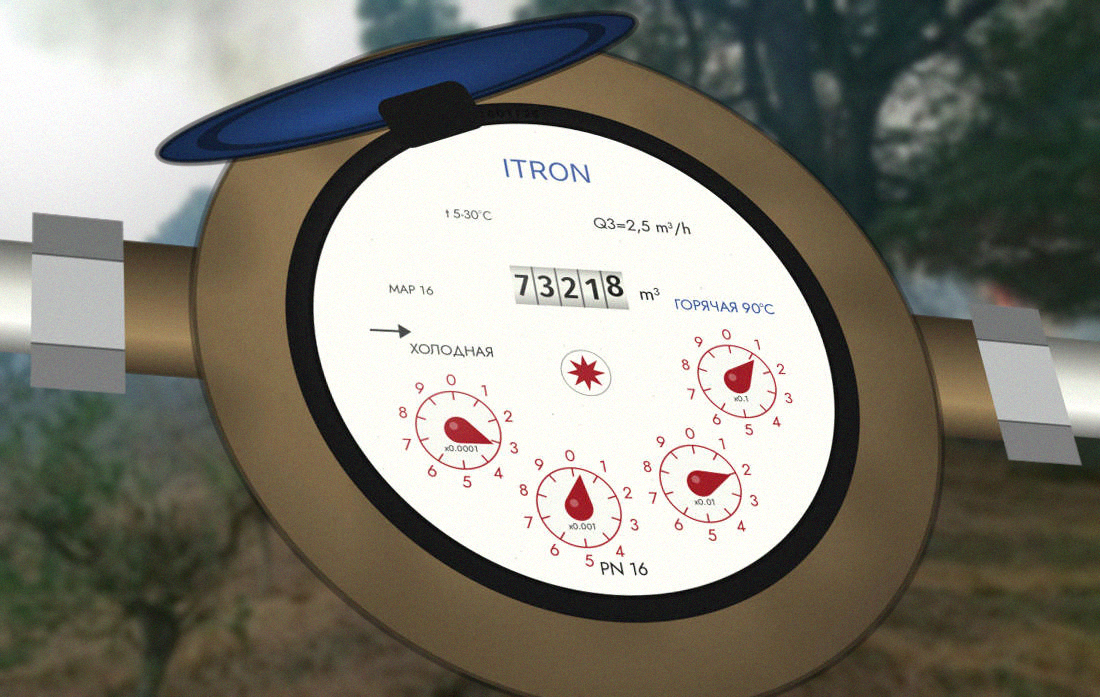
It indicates 73218.1203 m³
